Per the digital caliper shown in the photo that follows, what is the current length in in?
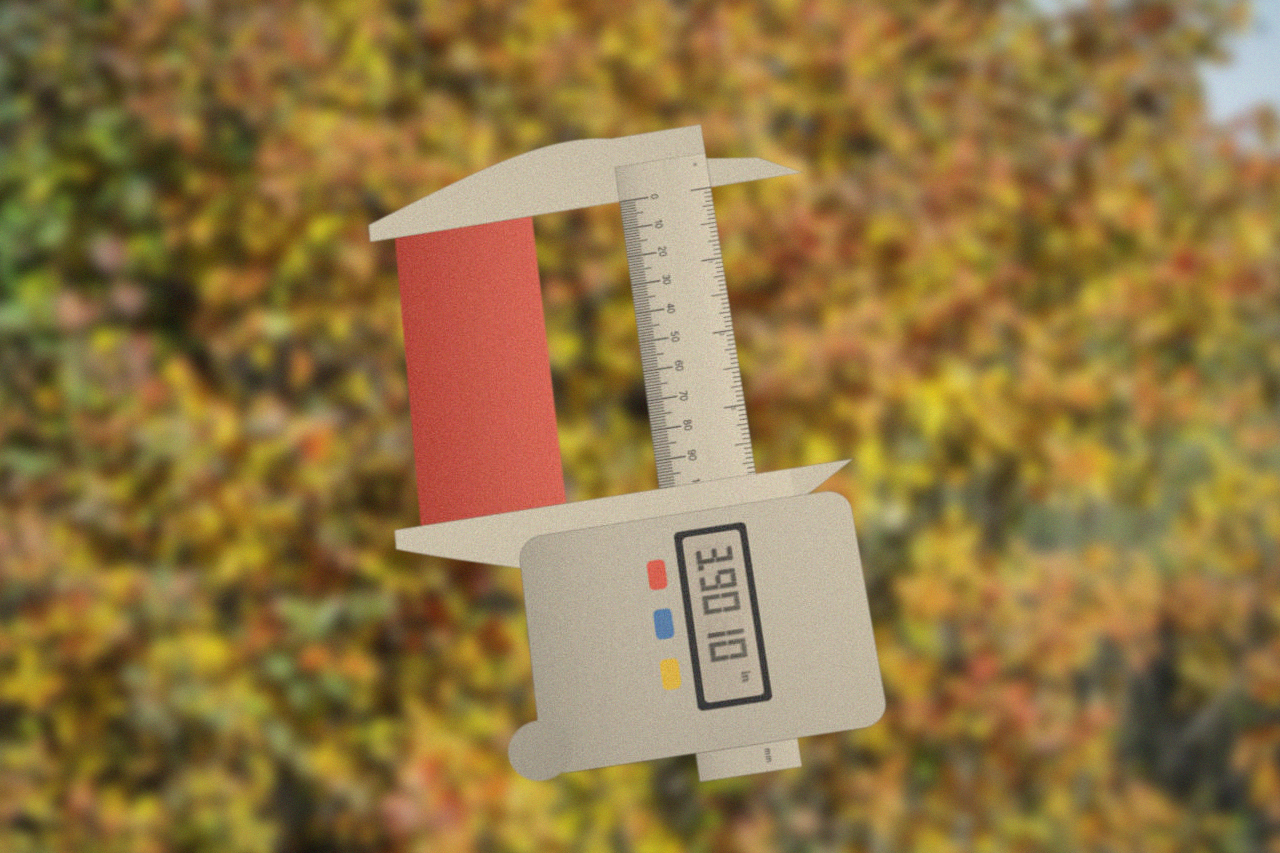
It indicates 3.9010 in
